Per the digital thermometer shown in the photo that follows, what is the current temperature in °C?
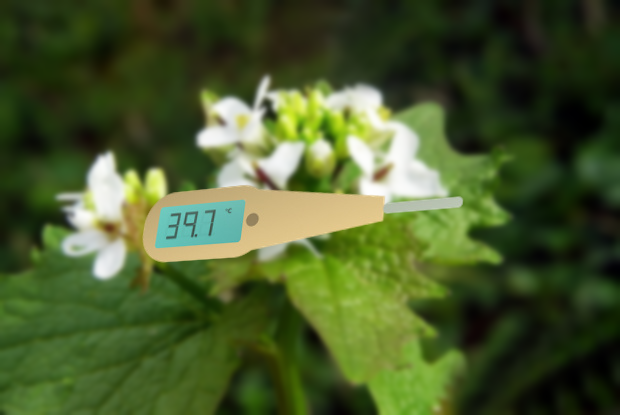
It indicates 39.7 °C
